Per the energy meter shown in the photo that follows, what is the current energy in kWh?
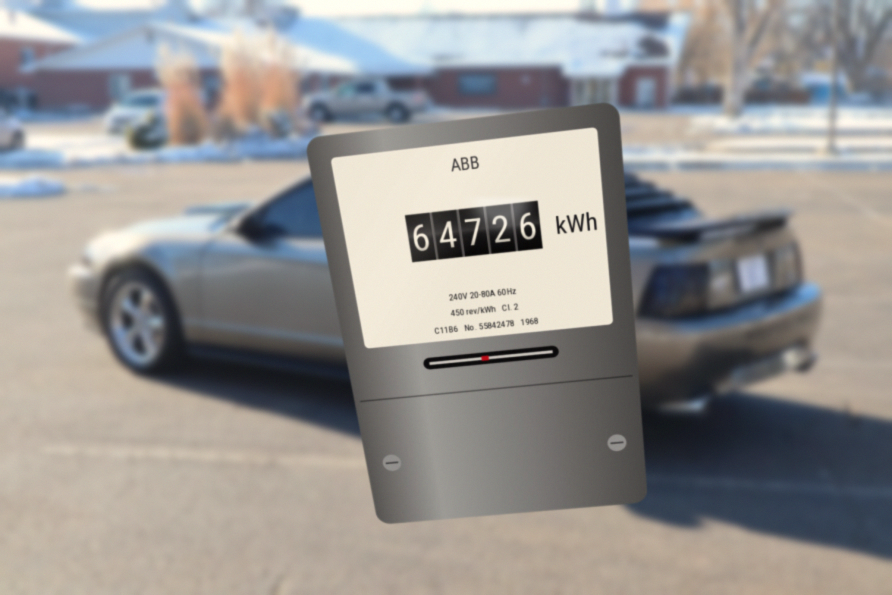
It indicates 64726 kWh
